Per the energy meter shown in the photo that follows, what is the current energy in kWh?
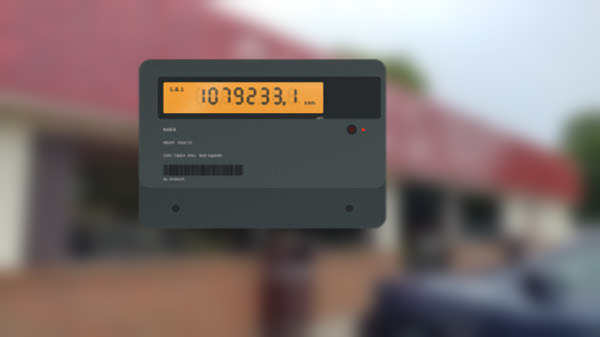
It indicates 1079233.1 kWh
